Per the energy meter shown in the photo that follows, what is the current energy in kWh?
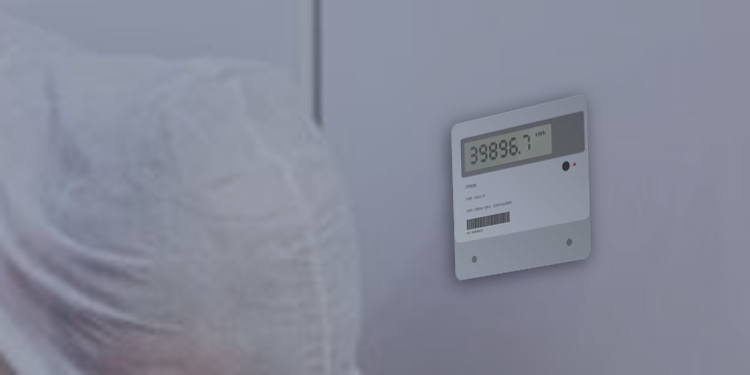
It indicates 39896.7 kWh
